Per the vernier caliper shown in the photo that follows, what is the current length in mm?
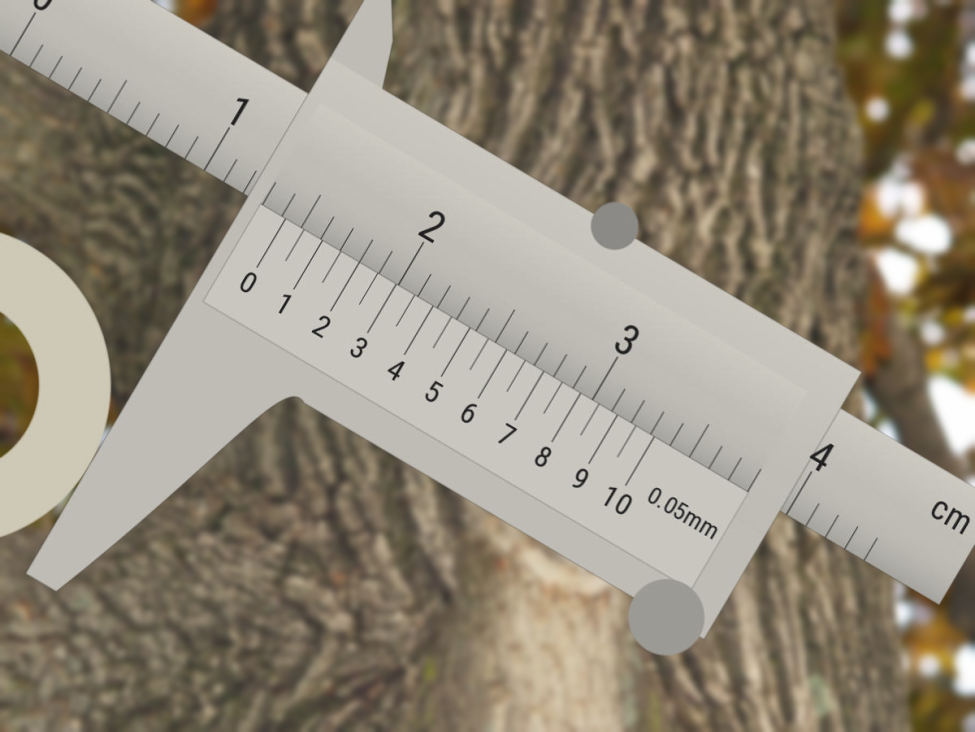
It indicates 14.20 mm
